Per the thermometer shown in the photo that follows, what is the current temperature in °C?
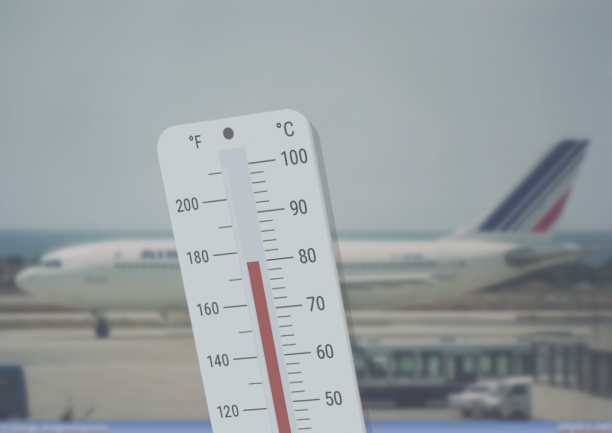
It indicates 80 °C
